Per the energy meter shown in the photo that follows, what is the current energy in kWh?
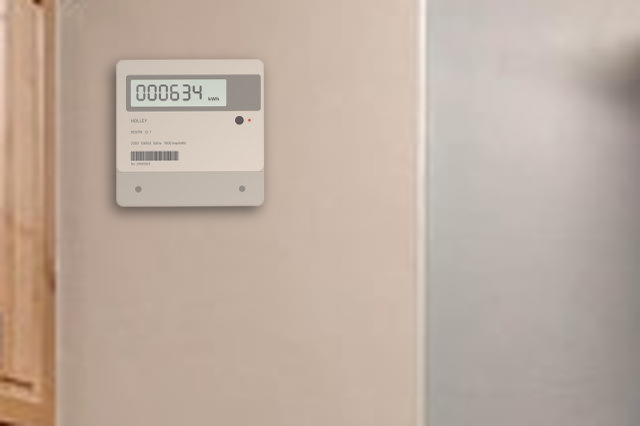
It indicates 634 kWh
